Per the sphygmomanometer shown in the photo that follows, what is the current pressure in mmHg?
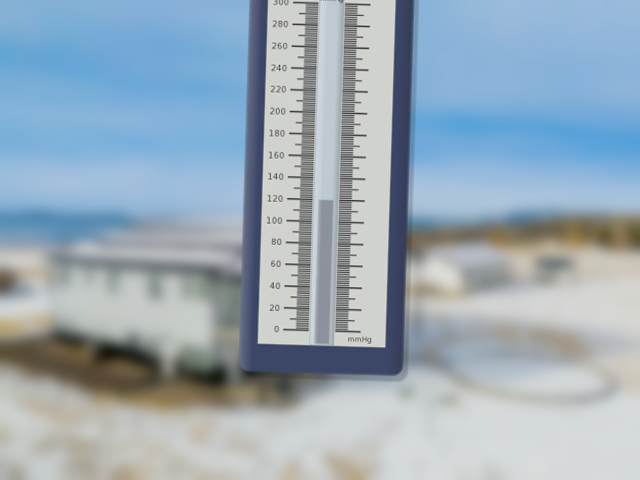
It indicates 120 mmHg
